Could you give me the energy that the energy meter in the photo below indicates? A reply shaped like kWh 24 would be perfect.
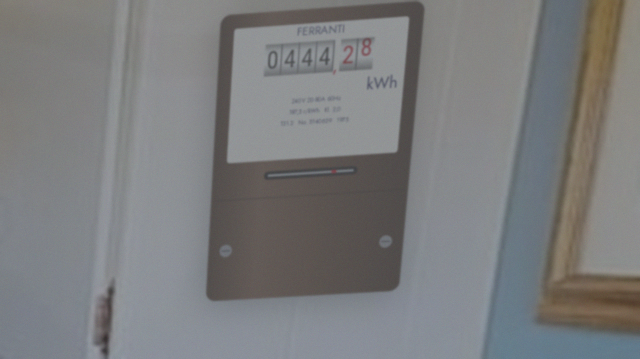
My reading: kWh 444.28
